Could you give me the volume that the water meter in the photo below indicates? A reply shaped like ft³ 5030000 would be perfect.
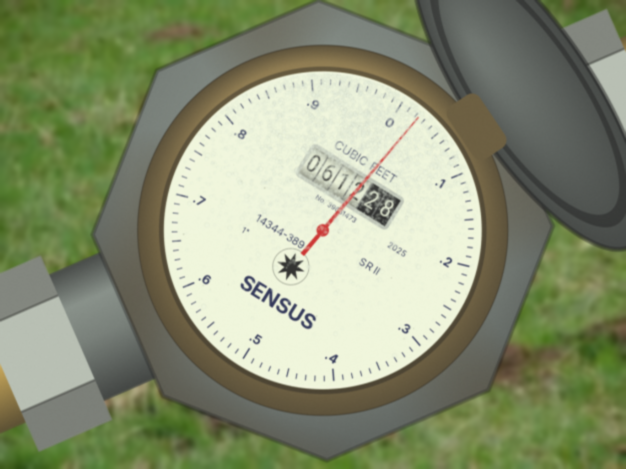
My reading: ft³ 61228.02
